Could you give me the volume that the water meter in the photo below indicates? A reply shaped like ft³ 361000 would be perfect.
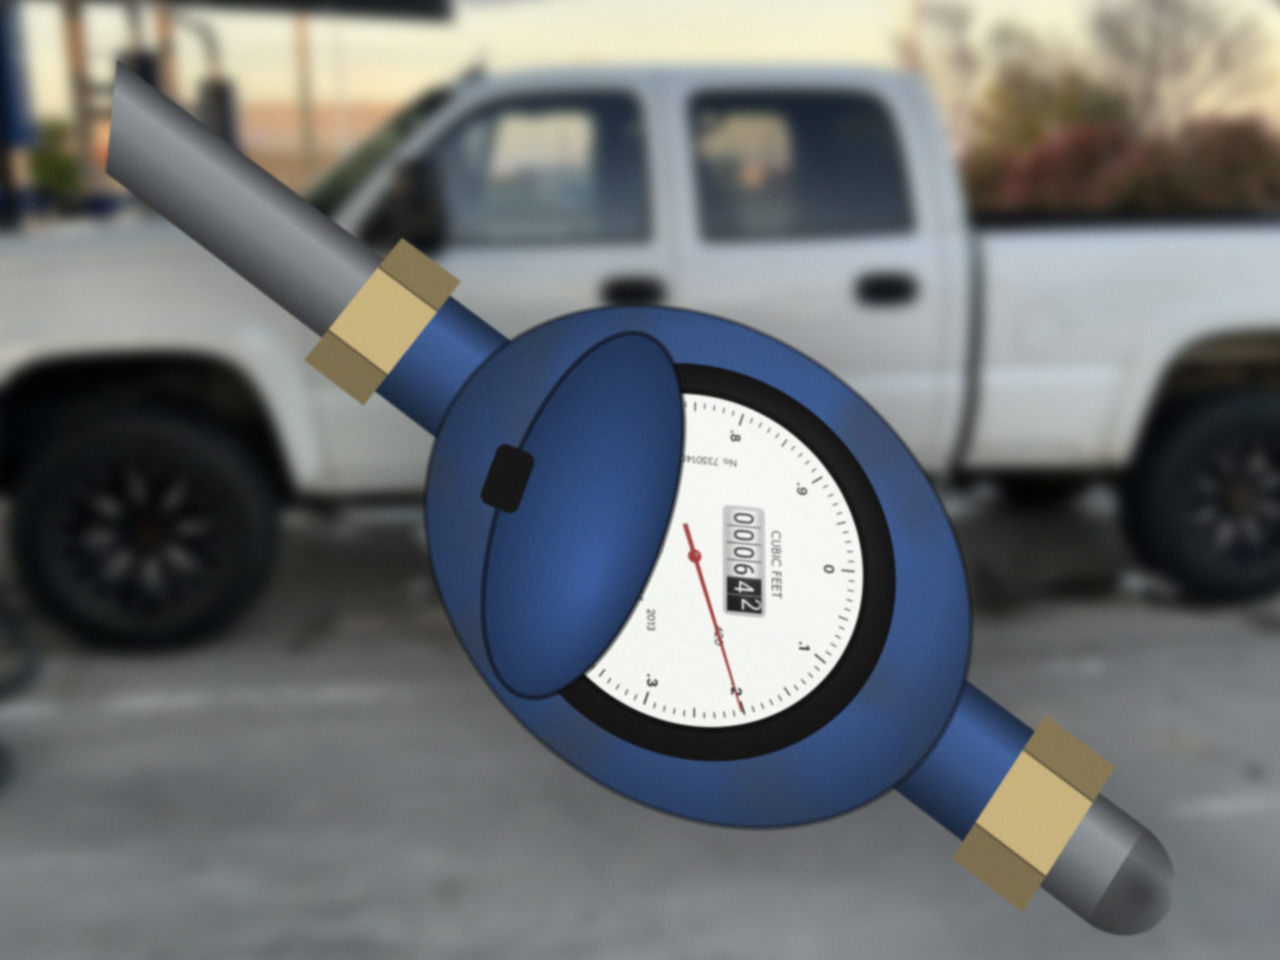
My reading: ft³ 642.20
